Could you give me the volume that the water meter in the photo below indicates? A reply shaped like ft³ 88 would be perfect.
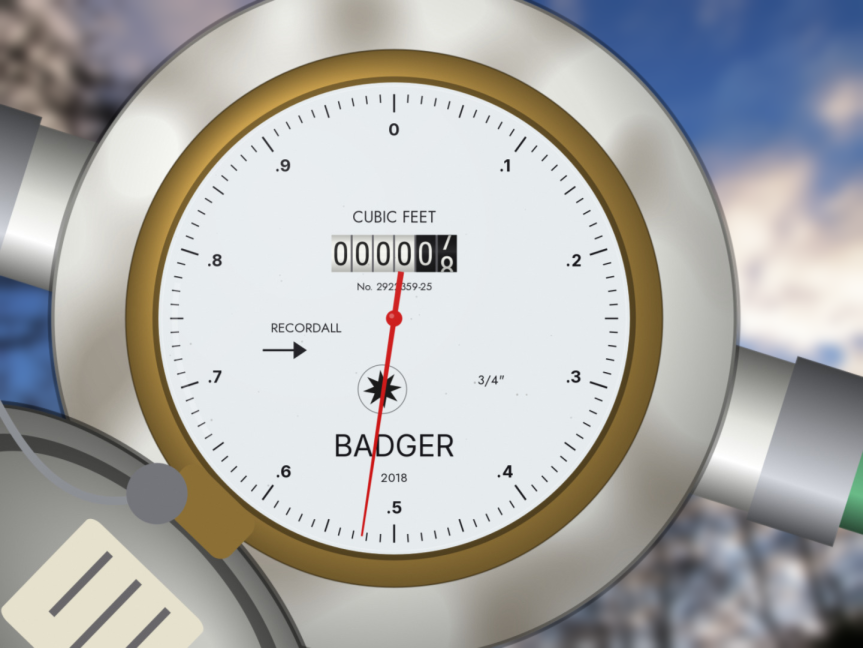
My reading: ft³ 7.52
